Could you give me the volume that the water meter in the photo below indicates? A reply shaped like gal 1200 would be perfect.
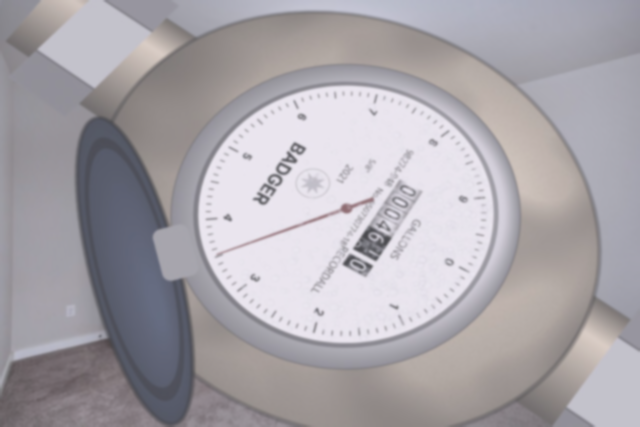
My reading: gal 4613.5
